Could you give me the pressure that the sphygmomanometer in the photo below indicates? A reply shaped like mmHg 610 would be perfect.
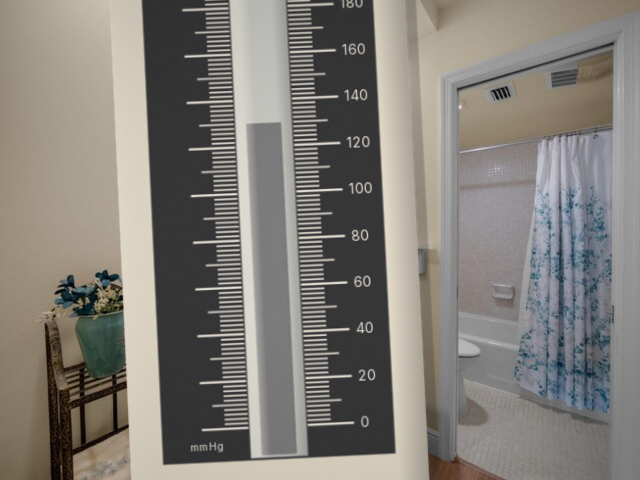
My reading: mmHg 130
